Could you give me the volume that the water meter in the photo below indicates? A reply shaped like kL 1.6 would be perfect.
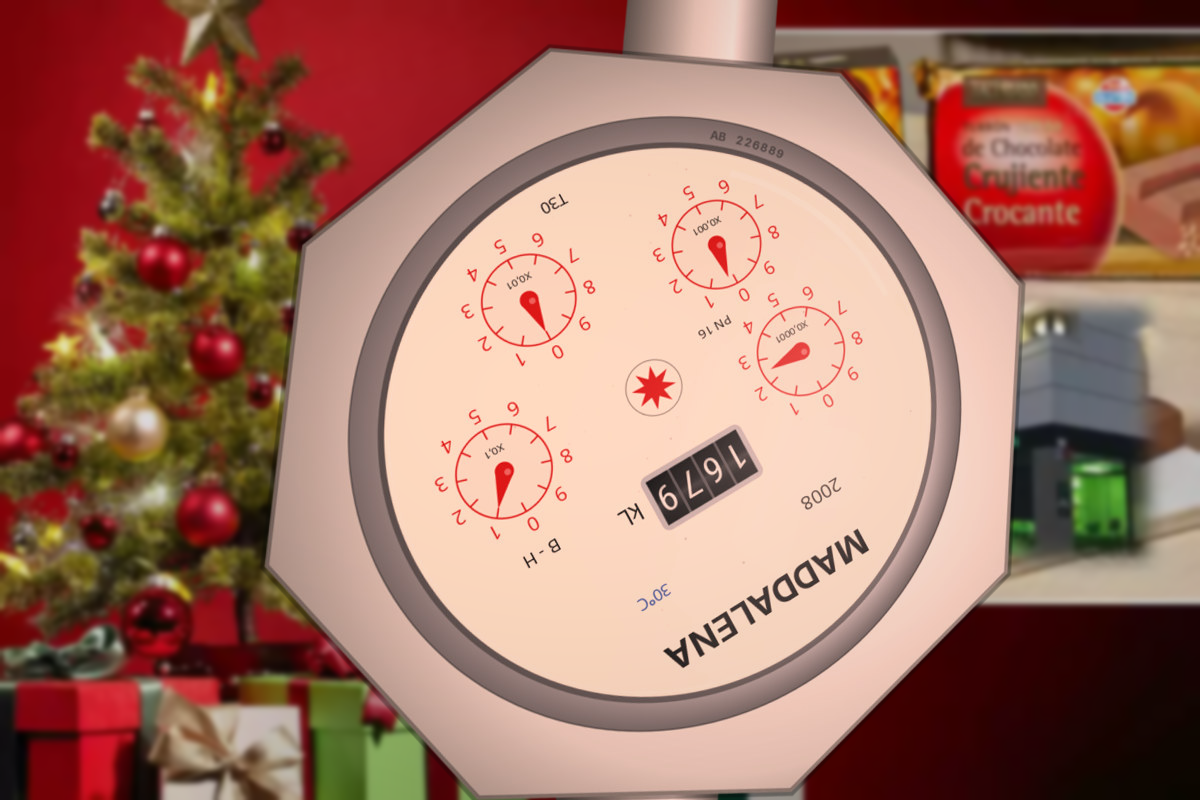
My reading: kL 1679.1002
